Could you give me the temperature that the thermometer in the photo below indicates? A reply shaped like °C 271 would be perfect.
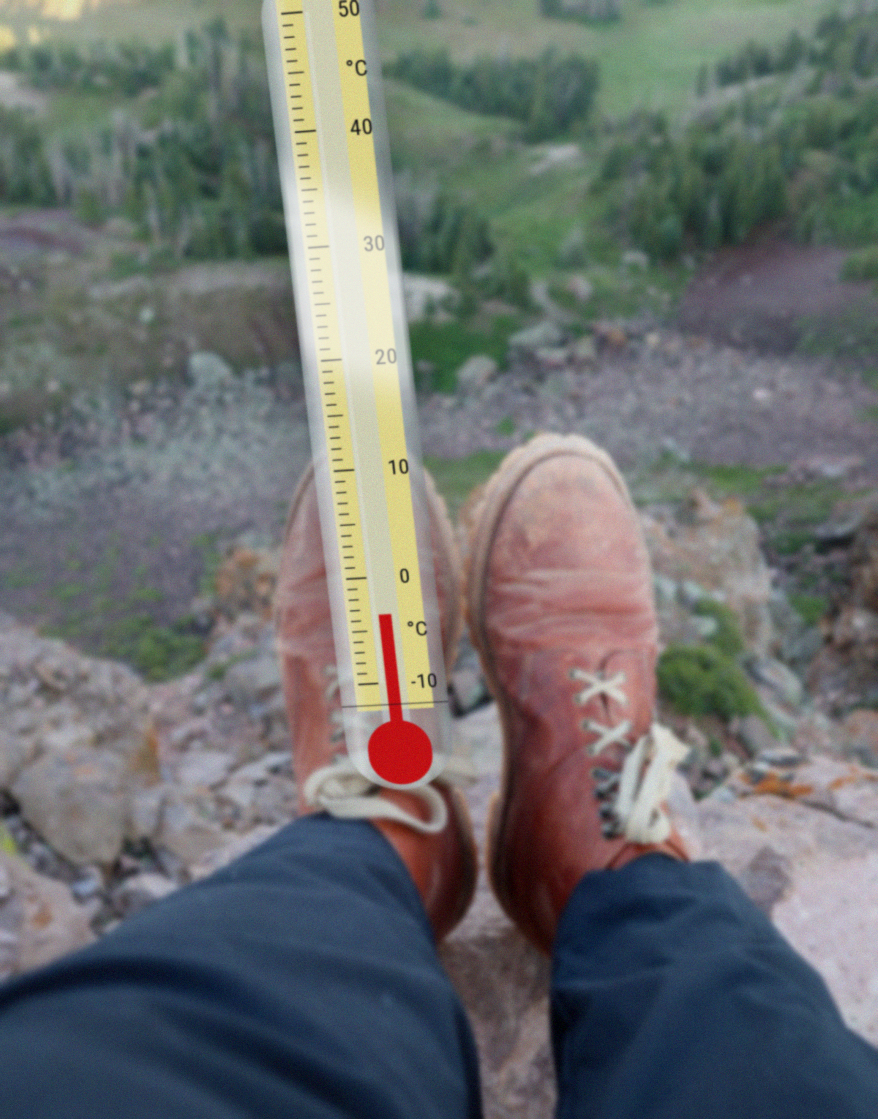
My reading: °C -3.5
